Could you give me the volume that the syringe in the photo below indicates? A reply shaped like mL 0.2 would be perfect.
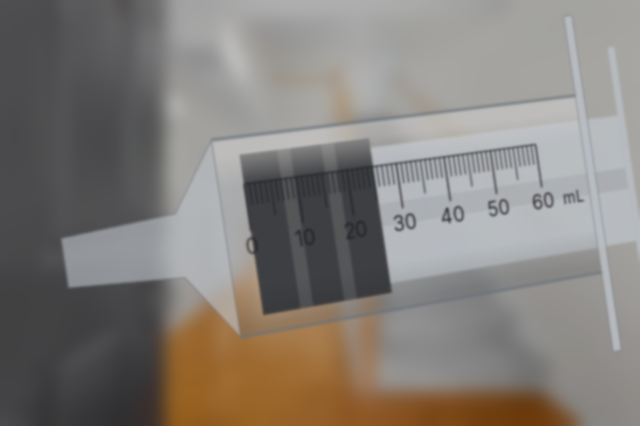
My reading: mL 0
